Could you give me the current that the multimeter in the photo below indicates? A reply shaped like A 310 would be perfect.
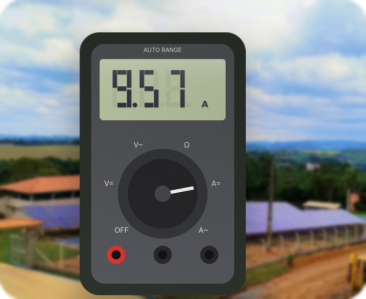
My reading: A 9.57
